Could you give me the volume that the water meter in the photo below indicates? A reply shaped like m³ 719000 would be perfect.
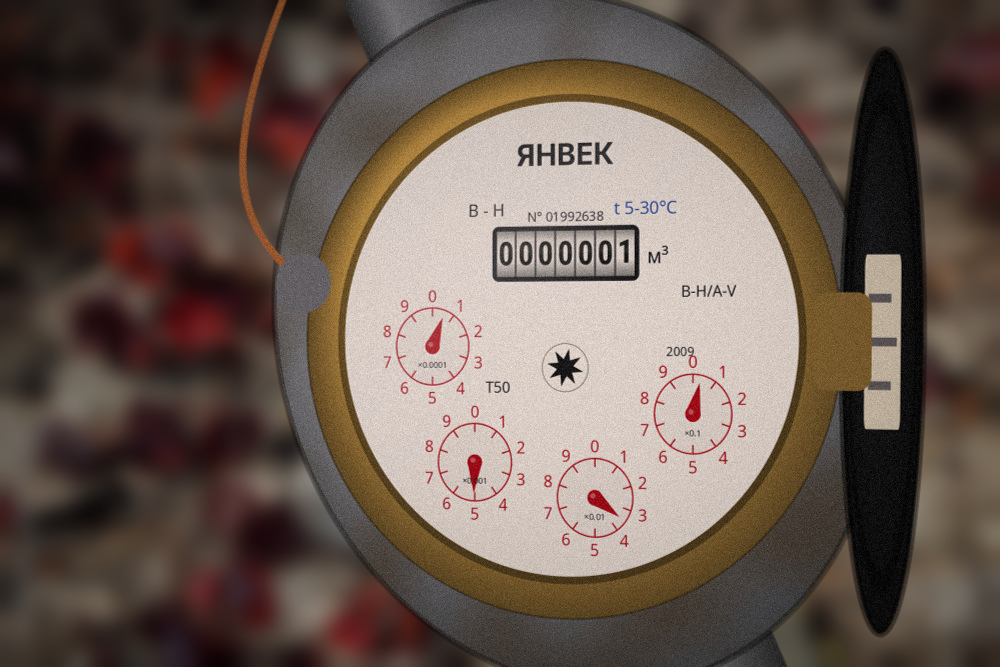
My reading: m³ 1.0350
